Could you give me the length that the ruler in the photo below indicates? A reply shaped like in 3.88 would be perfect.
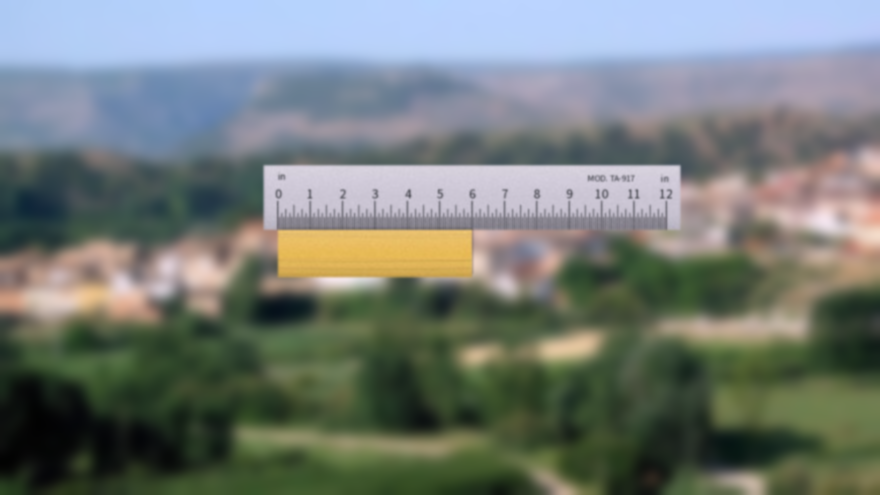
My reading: in 6
